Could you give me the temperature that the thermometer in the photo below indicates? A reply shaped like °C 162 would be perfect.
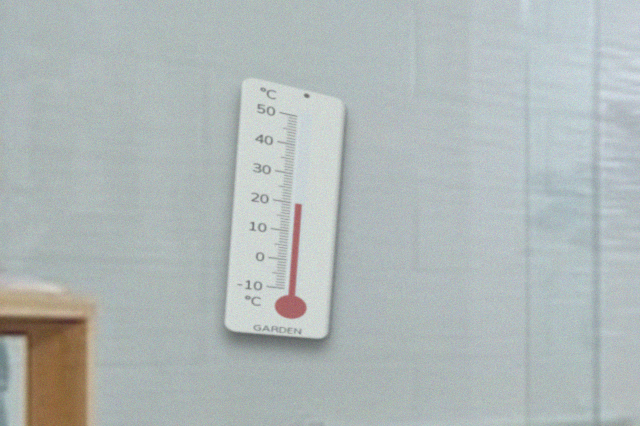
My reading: °C 20
